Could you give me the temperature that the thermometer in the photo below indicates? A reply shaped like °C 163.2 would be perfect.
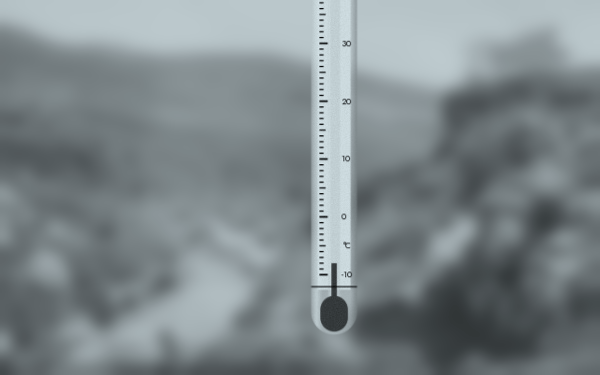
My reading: °C -8
